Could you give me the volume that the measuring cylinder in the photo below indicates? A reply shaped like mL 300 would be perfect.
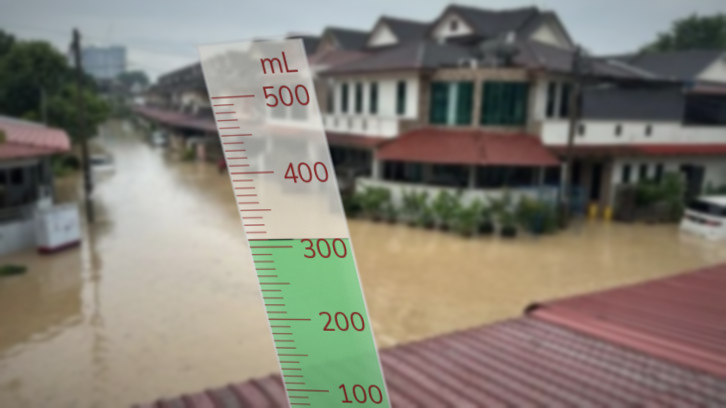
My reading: mL 310
